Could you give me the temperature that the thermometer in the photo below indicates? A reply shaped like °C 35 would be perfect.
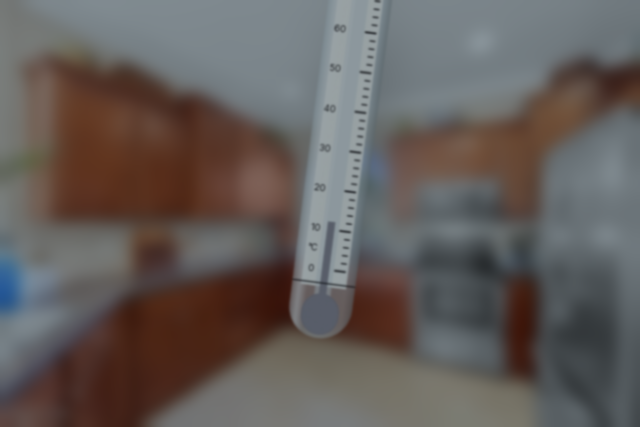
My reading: °C 12
